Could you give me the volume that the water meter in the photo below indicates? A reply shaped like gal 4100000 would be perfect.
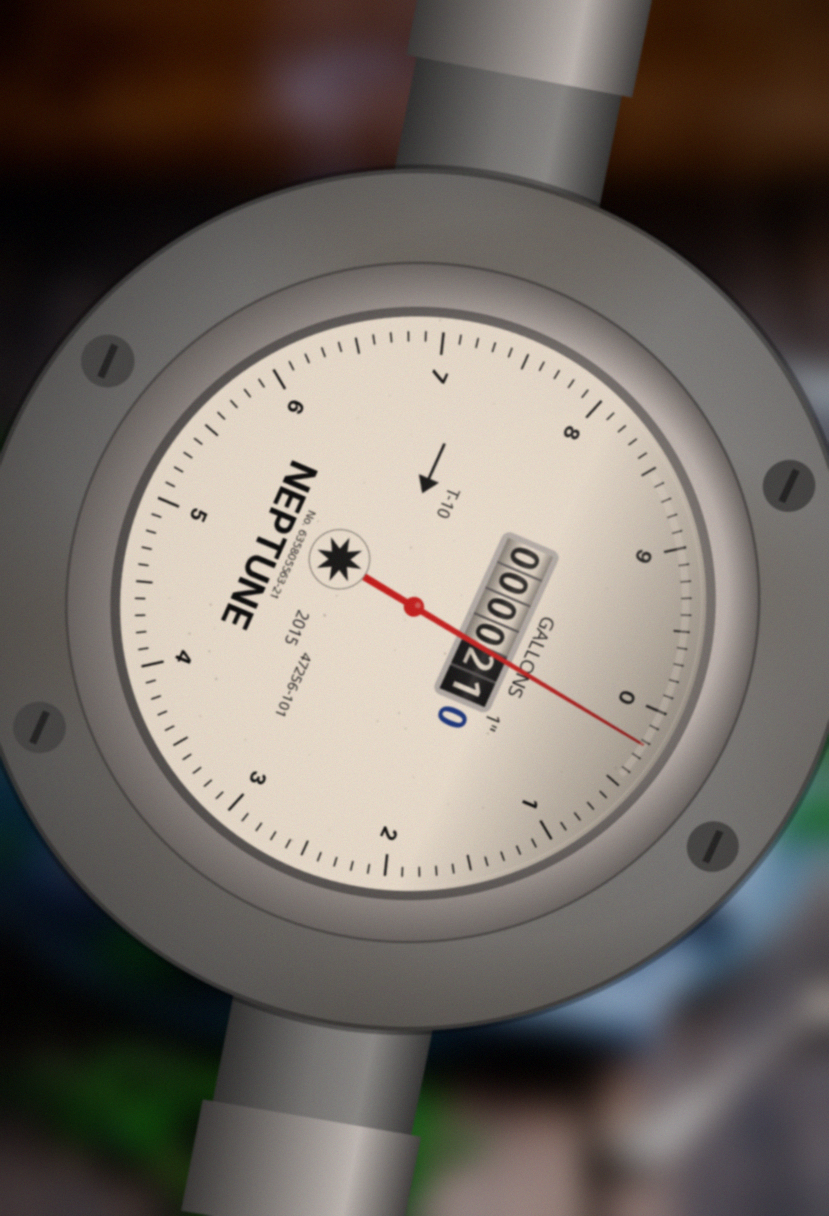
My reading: gal 210.2
